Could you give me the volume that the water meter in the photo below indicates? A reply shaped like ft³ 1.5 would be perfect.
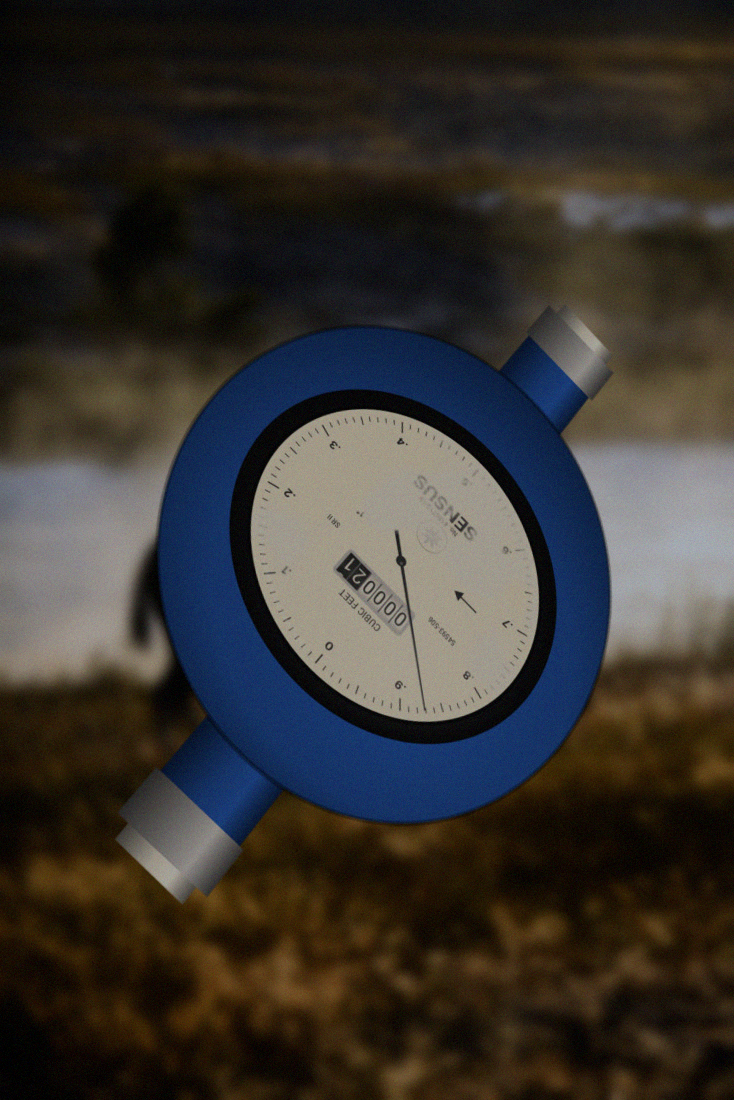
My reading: ft³ 20.87
